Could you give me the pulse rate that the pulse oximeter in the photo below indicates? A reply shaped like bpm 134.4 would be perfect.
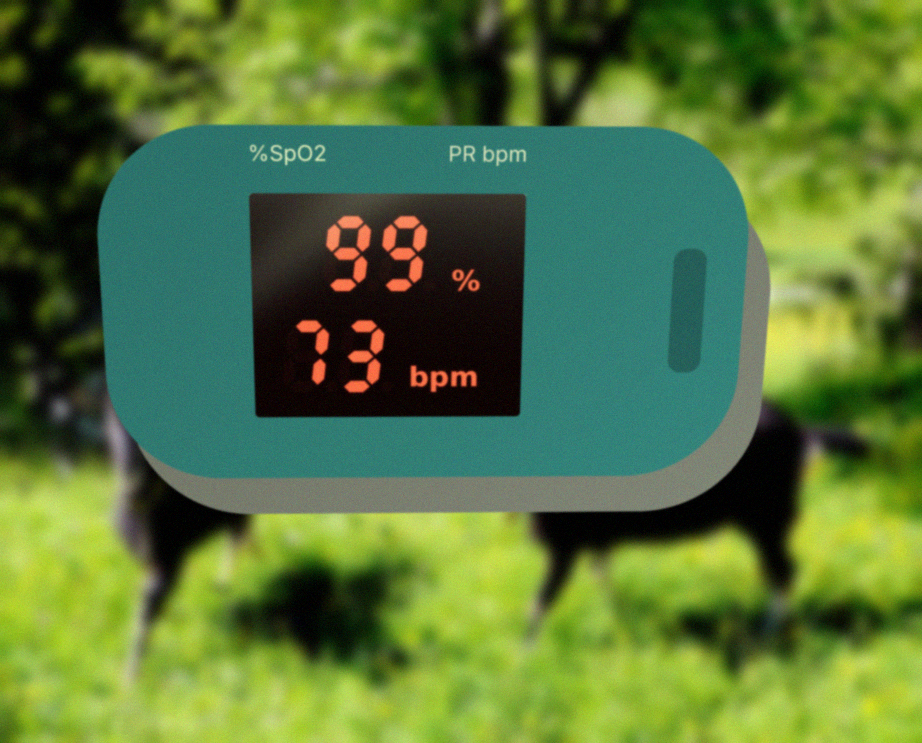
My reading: bpm 73
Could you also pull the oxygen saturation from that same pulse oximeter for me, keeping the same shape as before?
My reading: % 99
